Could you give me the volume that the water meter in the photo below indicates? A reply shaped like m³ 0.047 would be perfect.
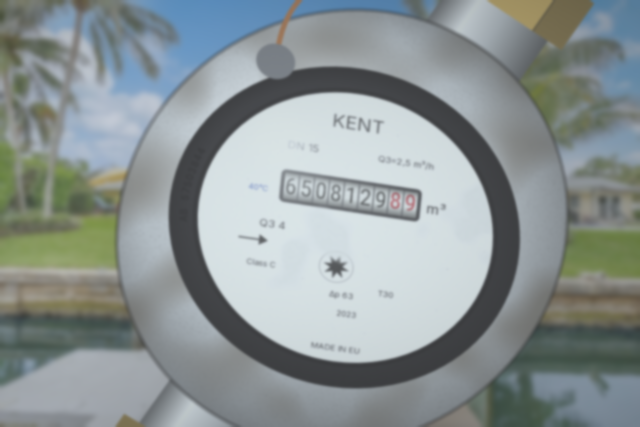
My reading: m³ 6508129.89
